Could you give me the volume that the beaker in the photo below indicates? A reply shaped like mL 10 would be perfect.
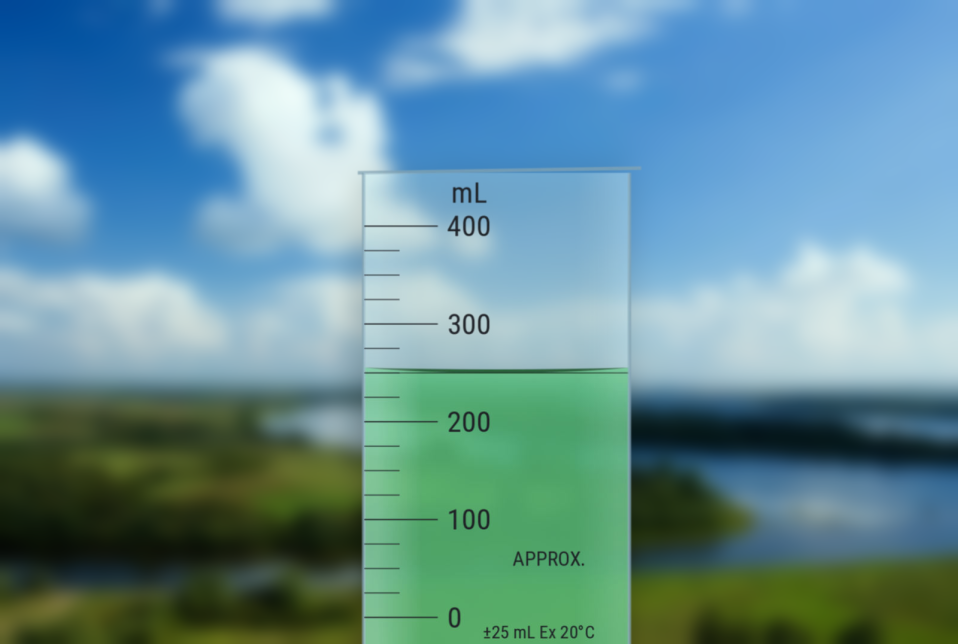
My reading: mL 250
